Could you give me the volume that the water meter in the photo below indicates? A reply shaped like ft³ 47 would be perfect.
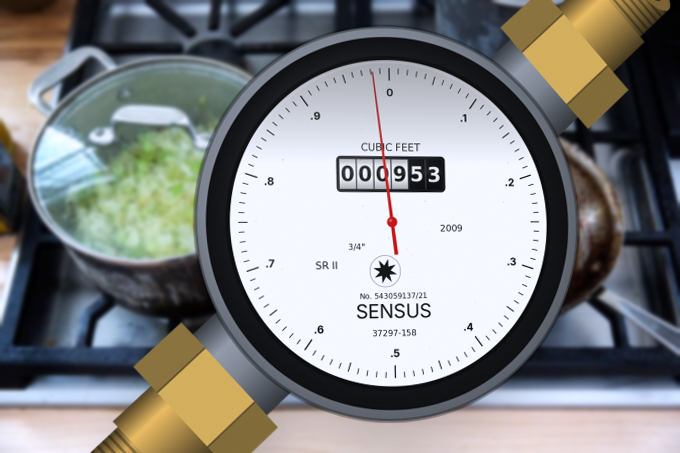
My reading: ft³ 952.98
